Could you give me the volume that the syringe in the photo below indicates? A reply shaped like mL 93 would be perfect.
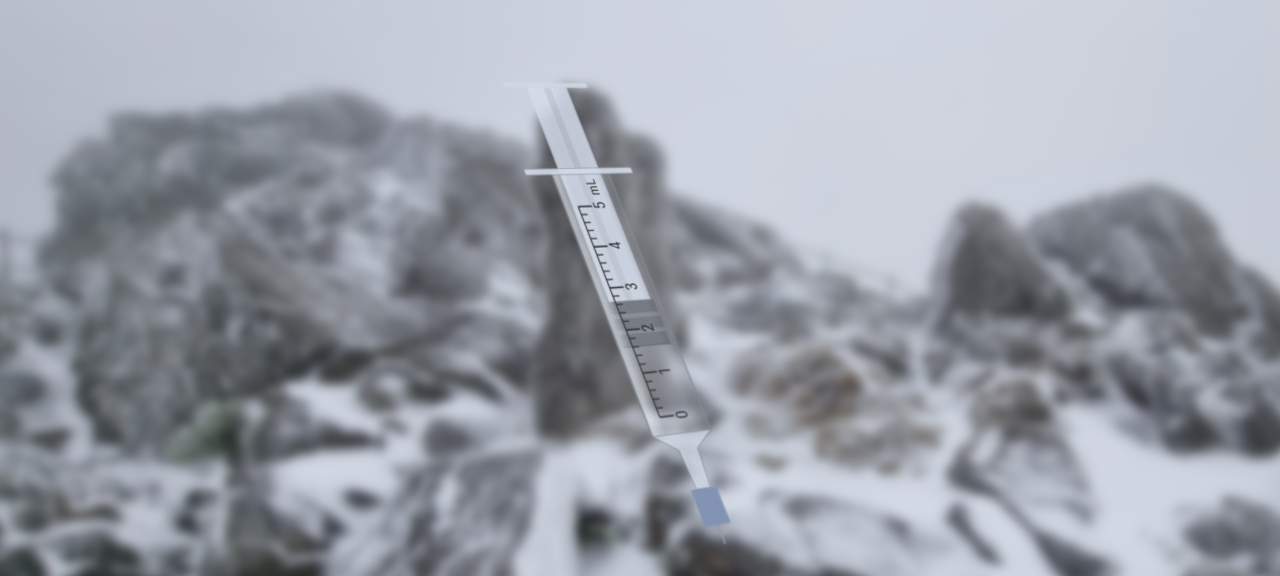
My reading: mL 1.6
